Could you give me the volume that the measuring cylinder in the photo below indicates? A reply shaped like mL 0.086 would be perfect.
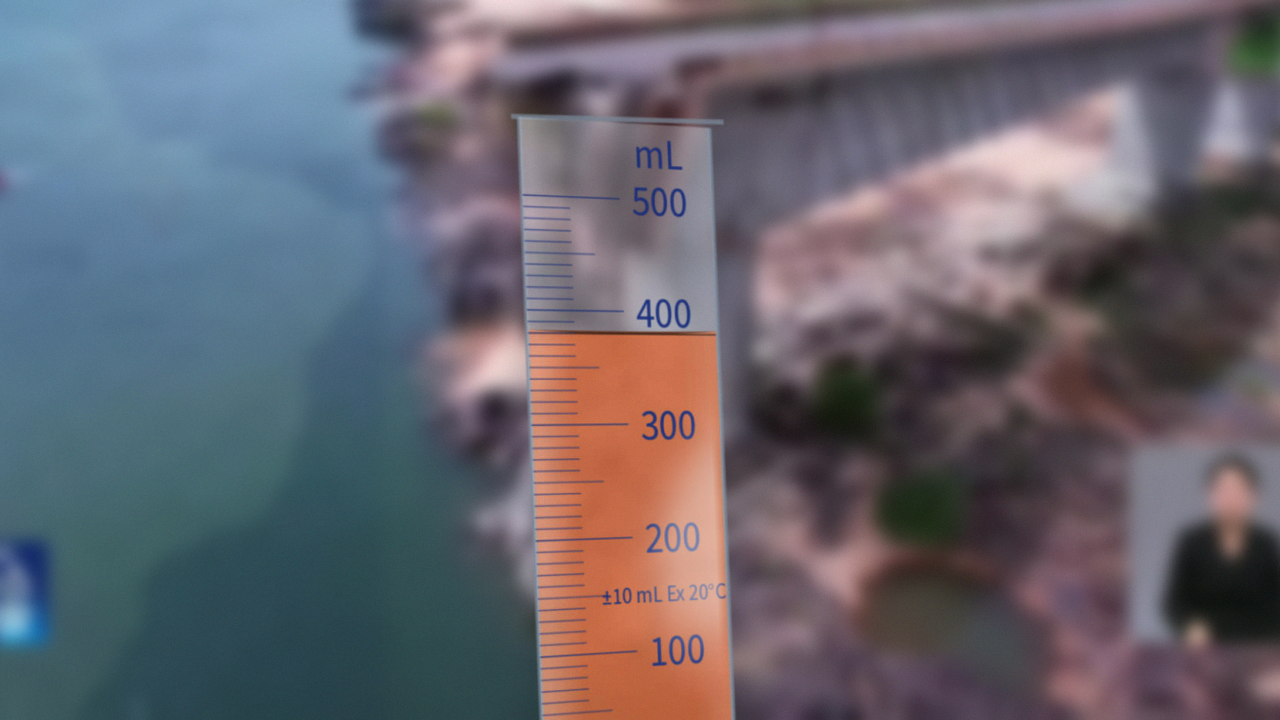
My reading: mL 380
